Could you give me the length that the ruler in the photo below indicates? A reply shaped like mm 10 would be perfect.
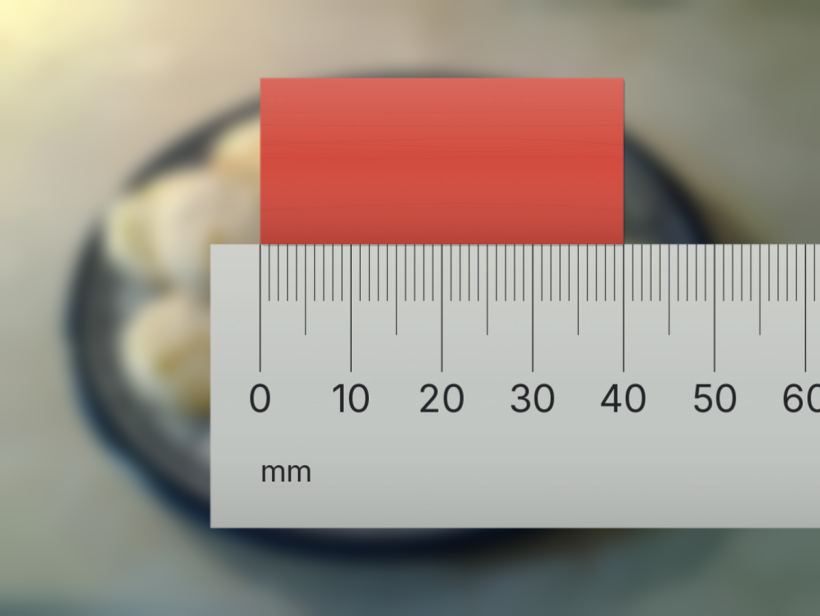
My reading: mm 40
